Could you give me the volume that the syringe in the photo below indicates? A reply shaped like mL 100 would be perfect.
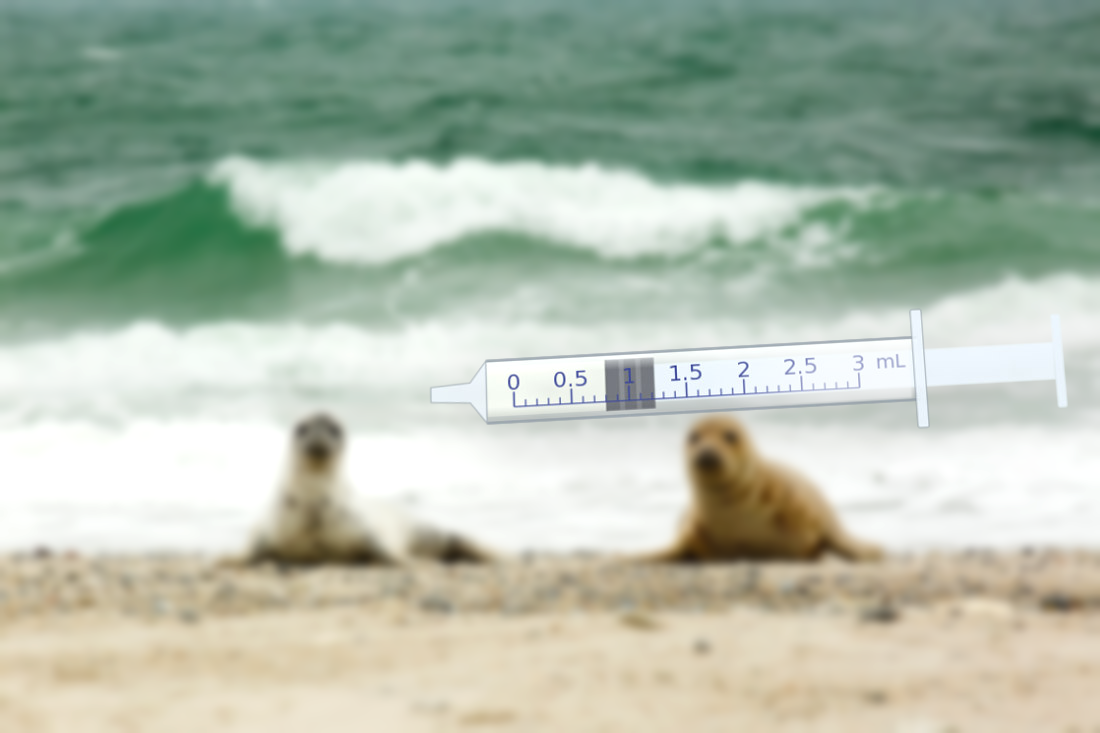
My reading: mL 0.8
